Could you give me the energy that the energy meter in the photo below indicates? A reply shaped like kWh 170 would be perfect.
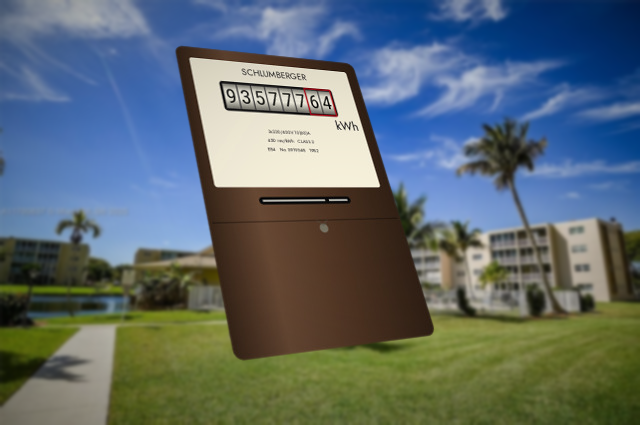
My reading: kWh 935777.64
